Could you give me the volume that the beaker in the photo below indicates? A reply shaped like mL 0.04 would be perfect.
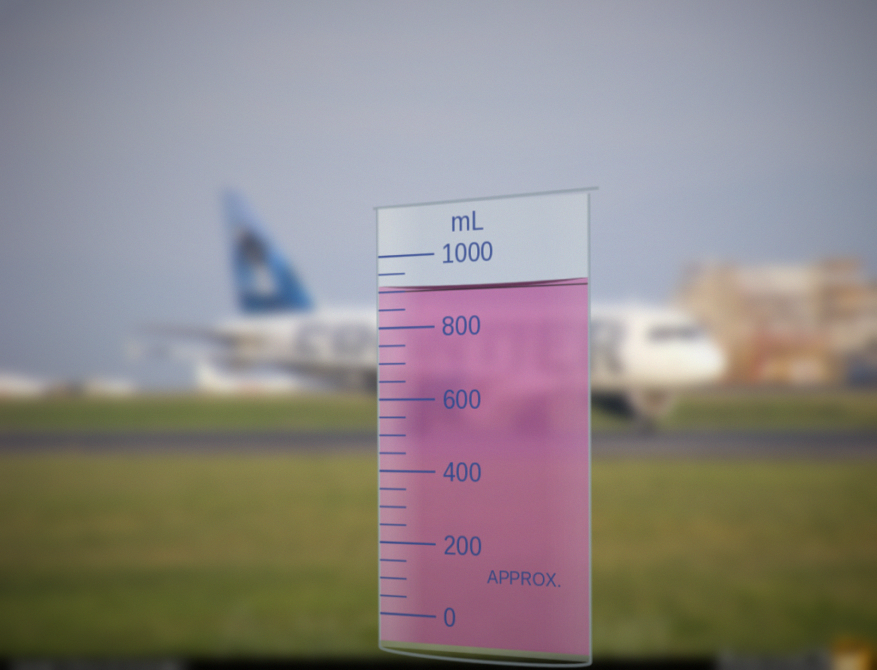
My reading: mL 900
